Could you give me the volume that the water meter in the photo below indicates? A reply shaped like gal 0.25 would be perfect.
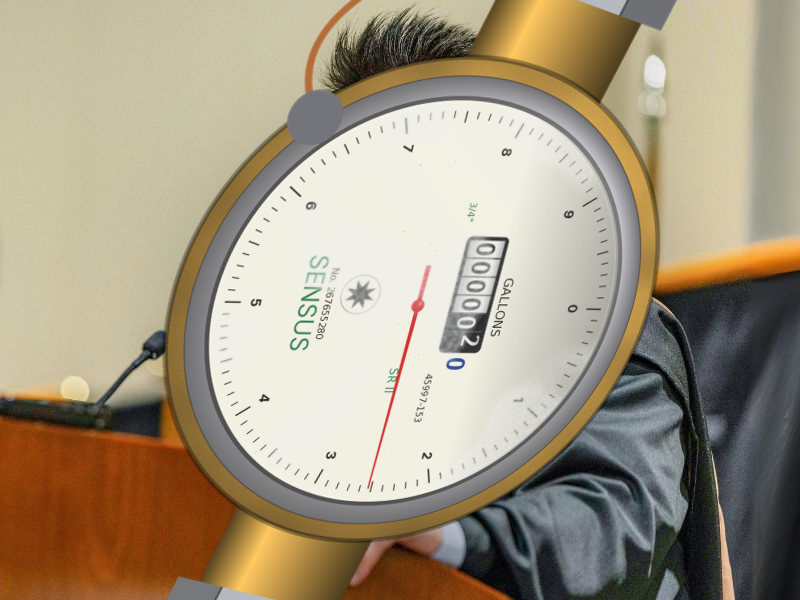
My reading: gal 22.5
